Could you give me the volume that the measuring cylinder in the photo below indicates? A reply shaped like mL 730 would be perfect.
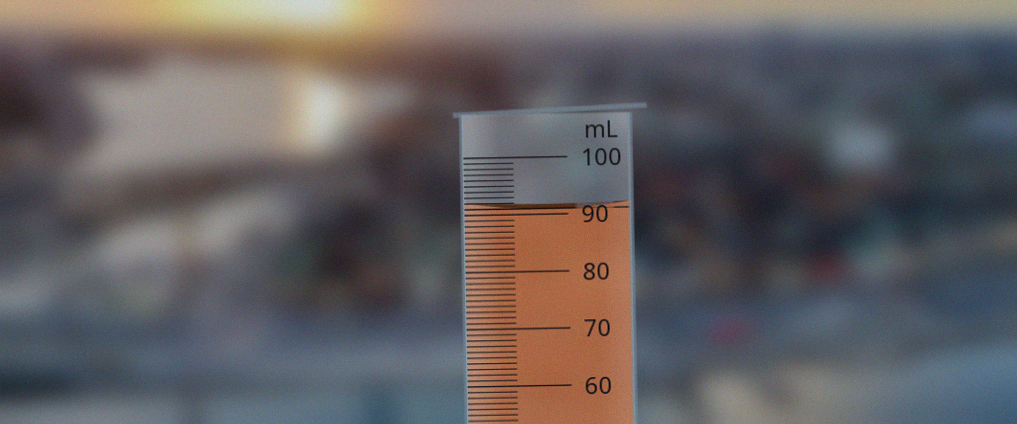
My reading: mL 91
